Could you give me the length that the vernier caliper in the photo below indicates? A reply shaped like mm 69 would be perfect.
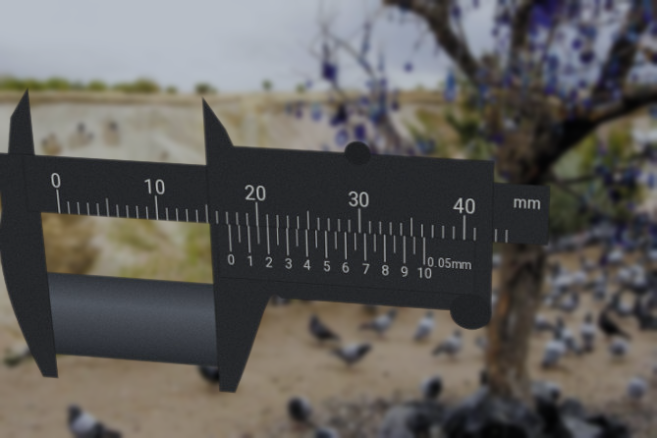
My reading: mm 17.2
